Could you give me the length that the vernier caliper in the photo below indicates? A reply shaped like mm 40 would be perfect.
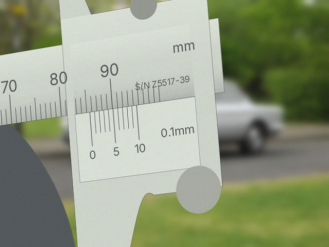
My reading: mm 85.6
